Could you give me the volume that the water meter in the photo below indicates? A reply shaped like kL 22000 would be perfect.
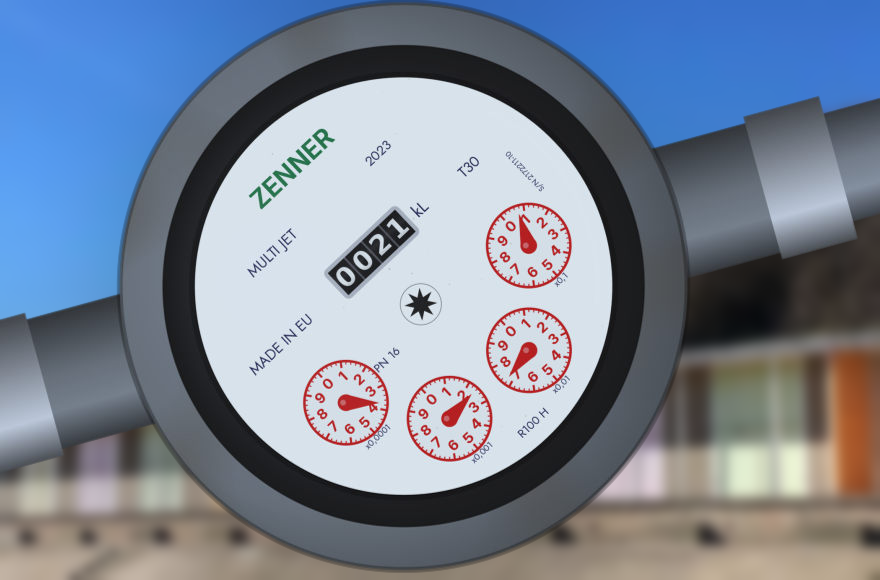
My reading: kL 21.0723
